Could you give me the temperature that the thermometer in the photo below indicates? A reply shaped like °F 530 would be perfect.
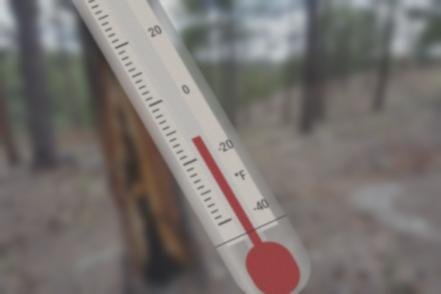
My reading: °F -14
